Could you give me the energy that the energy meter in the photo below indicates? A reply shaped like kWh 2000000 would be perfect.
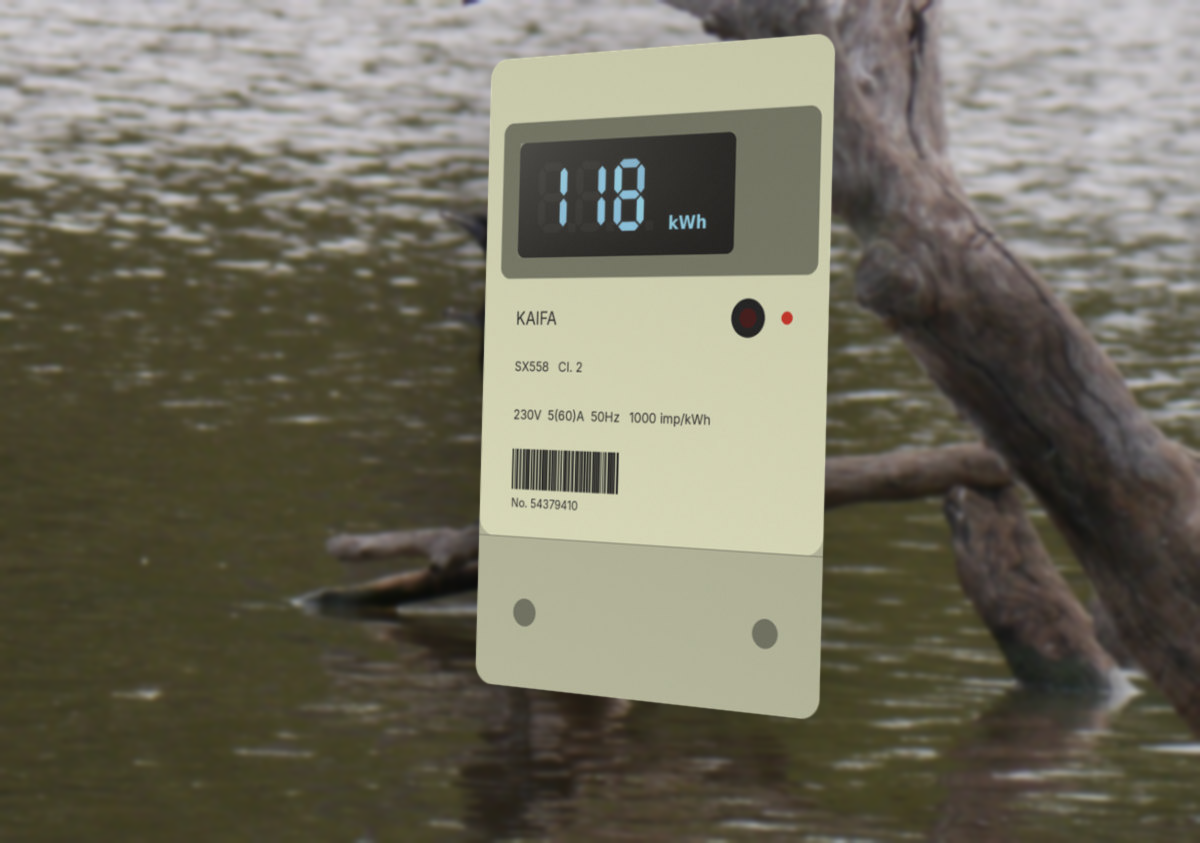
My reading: kWh 118
